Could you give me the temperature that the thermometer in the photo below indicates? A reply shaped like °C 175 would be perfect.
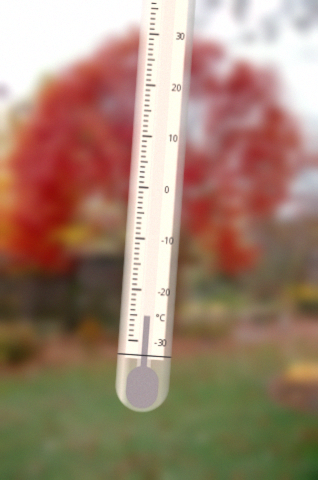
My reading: °C -25
